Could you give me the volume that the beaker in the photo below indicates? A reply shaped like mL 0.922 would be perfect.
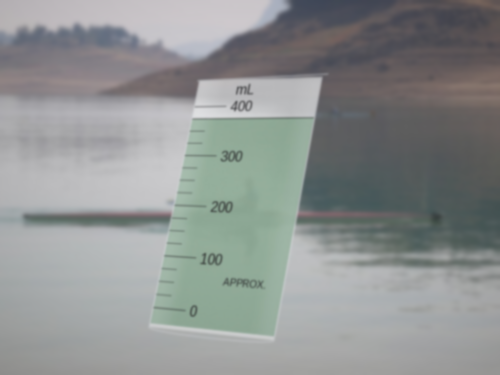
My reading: mL 375
